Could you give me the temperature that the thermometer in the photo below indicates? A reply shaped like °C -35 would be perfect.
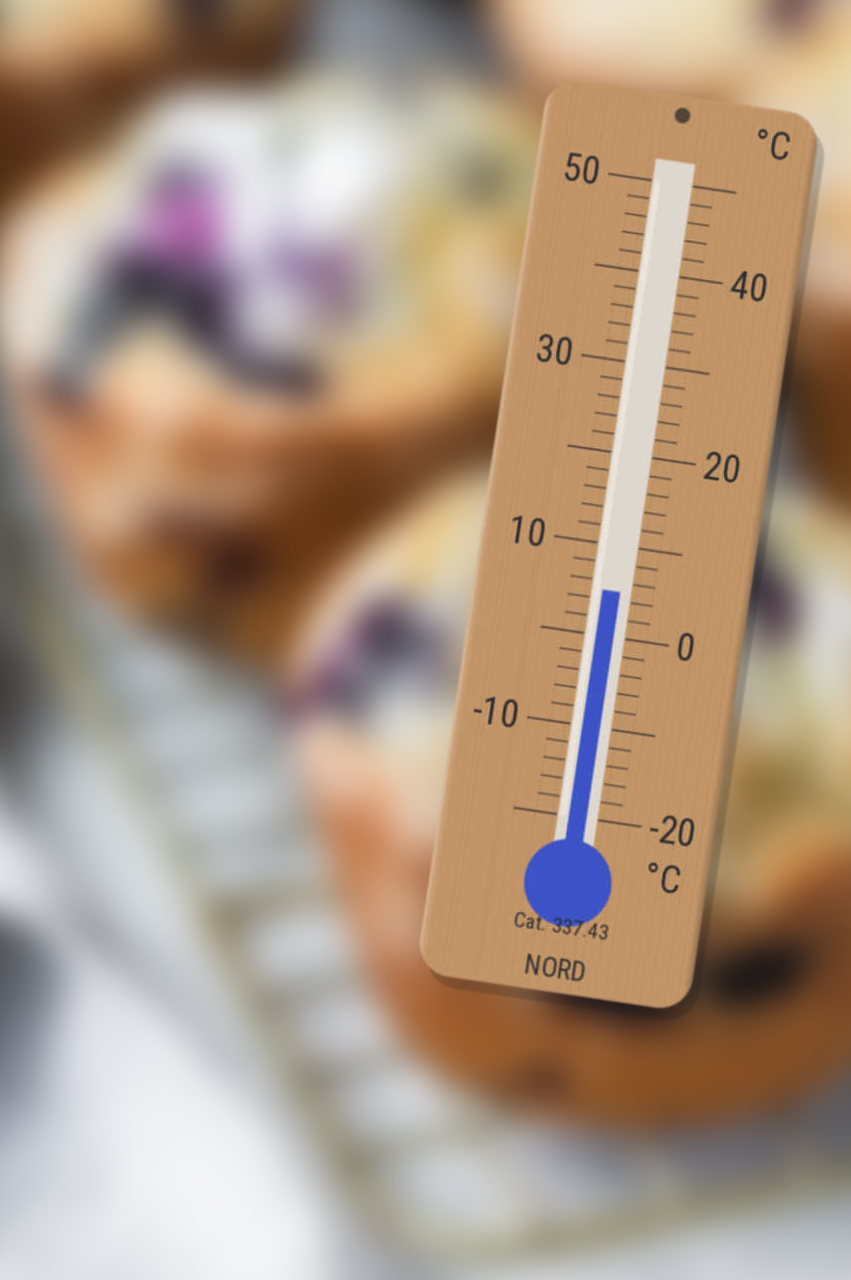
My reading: °C 5
